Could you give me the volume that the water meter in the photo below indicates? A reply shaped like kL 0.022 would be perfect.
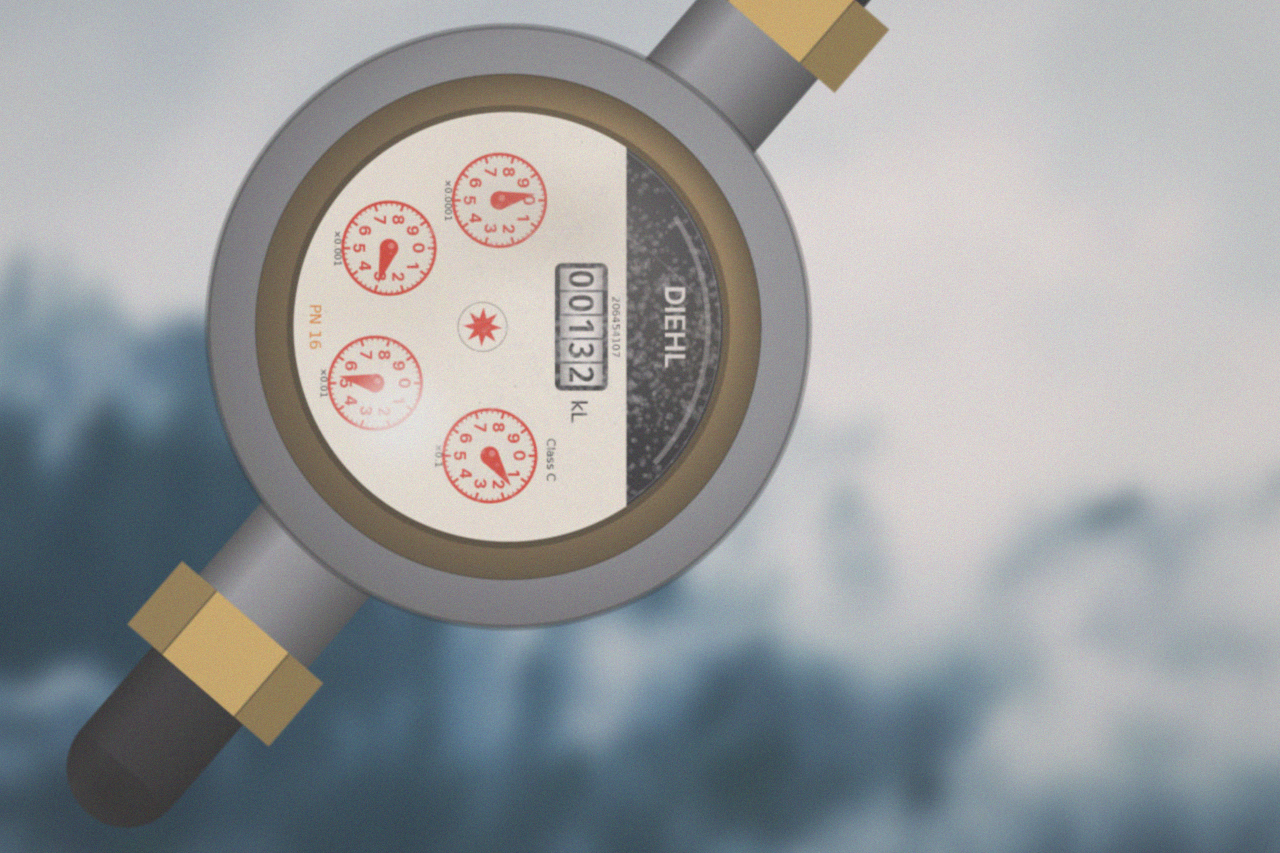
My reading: kL 132.1529
